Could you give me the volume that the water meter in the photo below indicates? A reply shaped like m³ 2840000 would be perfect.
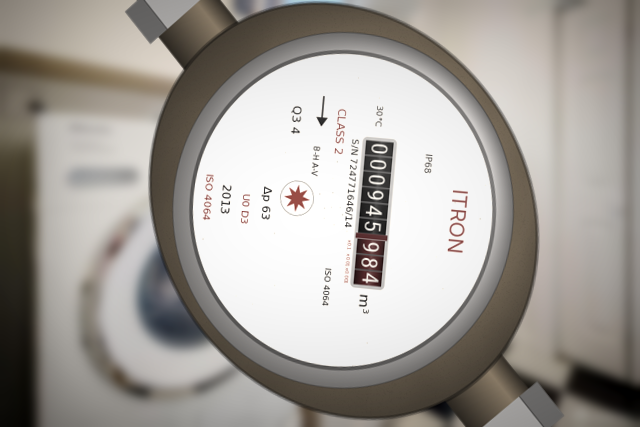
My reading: m³ 945.984
